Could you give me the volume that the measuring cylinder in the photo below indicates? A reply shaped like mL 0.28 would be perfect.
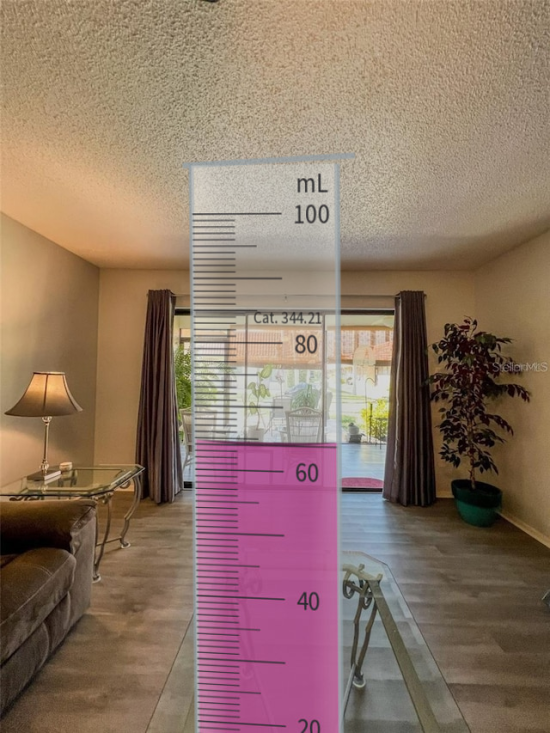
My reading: mL 64
